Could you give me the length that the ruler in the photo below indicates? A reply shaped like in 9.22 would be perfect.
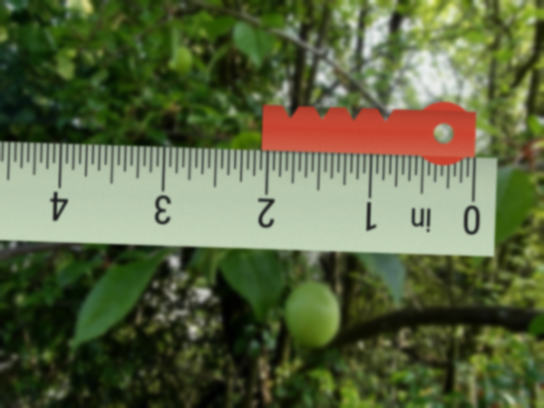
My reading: in 2.0625
